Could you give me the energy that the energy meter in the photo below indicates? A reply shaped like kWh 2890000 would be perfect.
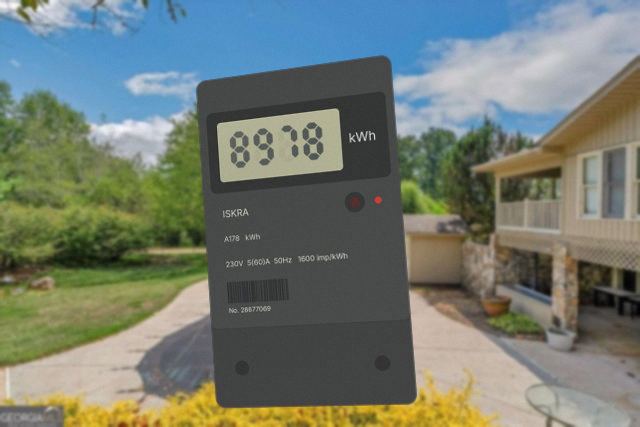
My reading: kWh 8978
